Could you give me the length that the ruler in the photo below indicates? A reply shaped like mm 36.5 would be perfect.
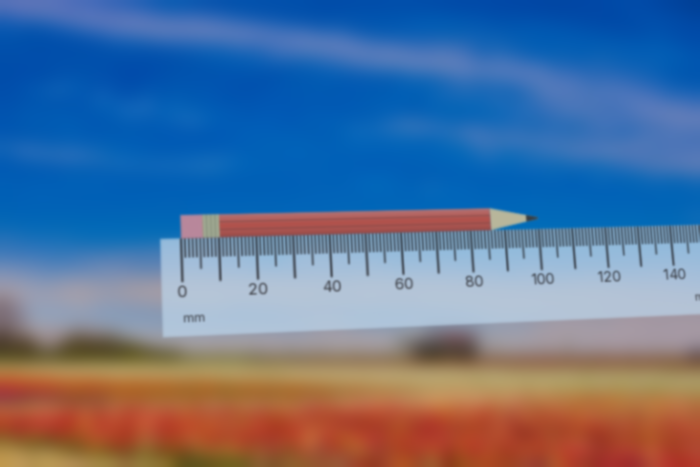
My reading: mm 100
